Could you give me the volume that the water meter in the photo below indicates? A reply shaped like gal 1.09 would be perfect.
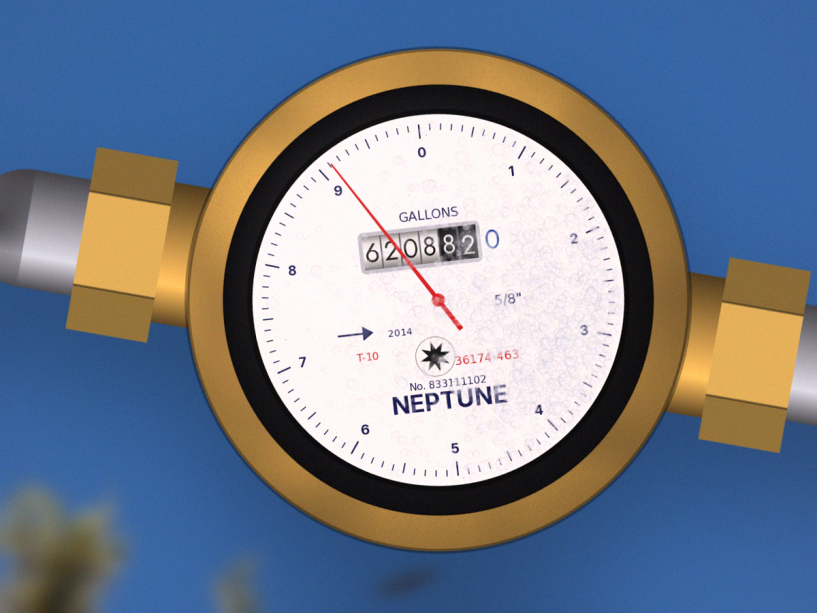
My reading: gal 6208819.1
